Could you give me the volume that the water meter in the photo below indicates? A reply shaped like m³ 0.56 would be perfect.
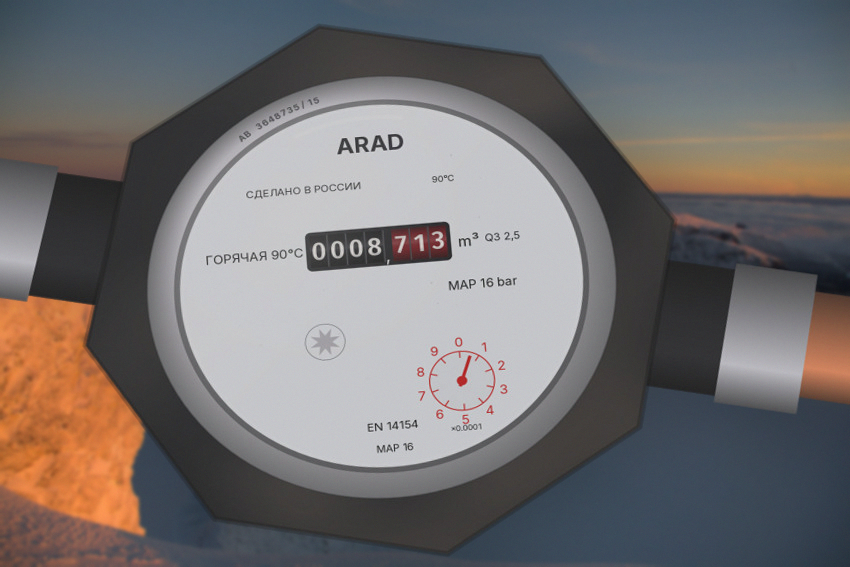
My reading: m³ 8.7130
